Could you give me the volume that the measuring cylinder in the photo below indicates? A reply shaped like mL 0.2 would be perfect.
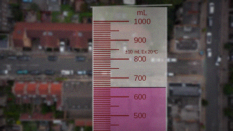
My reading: mL 650
